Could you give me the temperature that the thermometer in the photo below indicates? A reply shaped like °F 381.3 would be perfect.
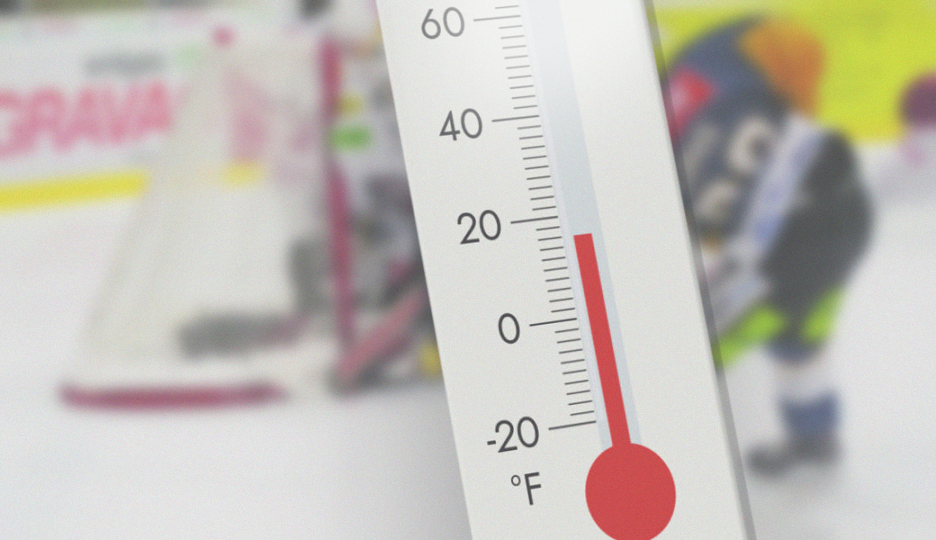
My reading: °F 16
